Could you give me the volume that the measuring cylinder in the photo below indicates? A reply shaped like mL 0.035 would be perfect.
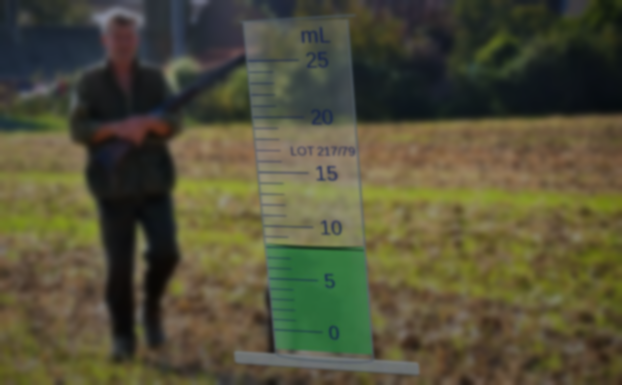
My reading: mL 8
